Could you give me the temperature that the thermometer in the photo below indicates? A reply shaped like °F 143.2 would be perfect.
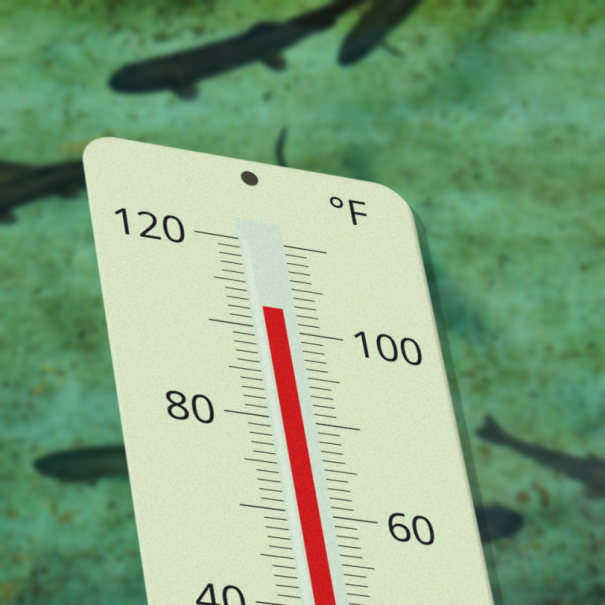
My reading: °F 105
